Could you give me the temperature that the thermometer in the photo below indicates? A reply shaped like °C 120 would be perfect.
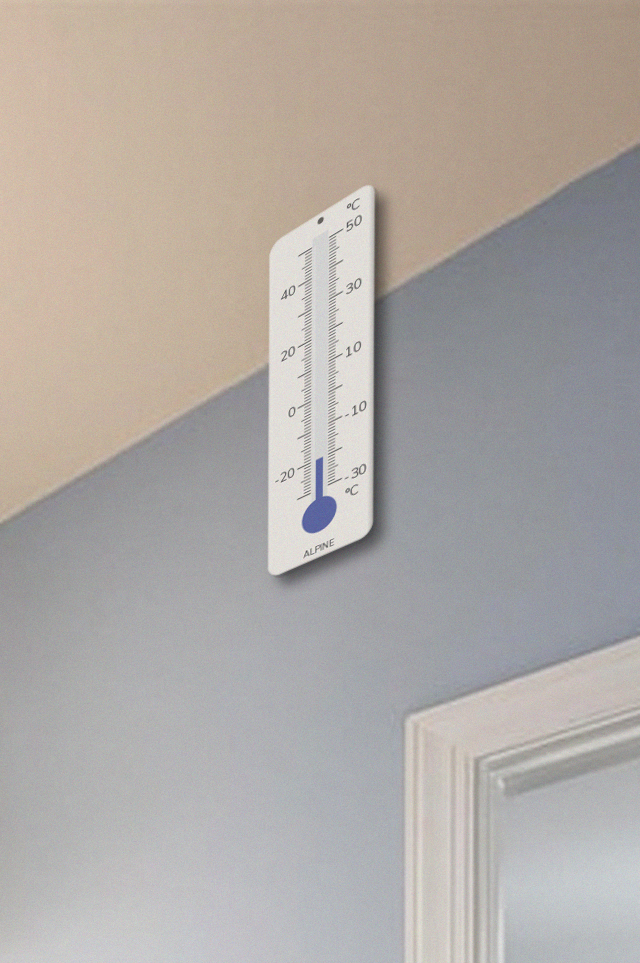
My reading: °C -20
